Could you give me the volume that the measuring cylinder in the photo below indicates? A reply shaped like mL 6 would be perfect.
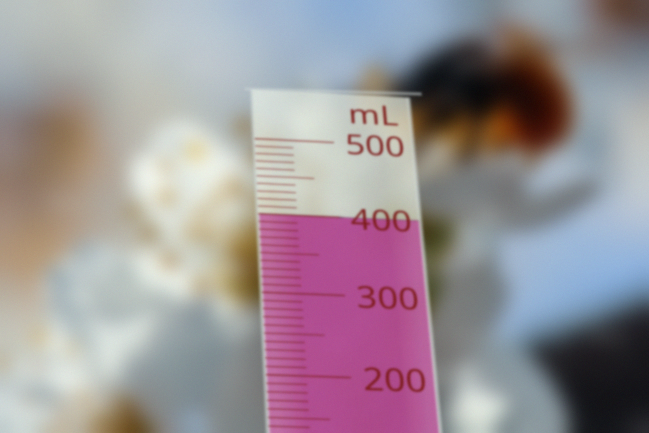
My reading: mL 400
